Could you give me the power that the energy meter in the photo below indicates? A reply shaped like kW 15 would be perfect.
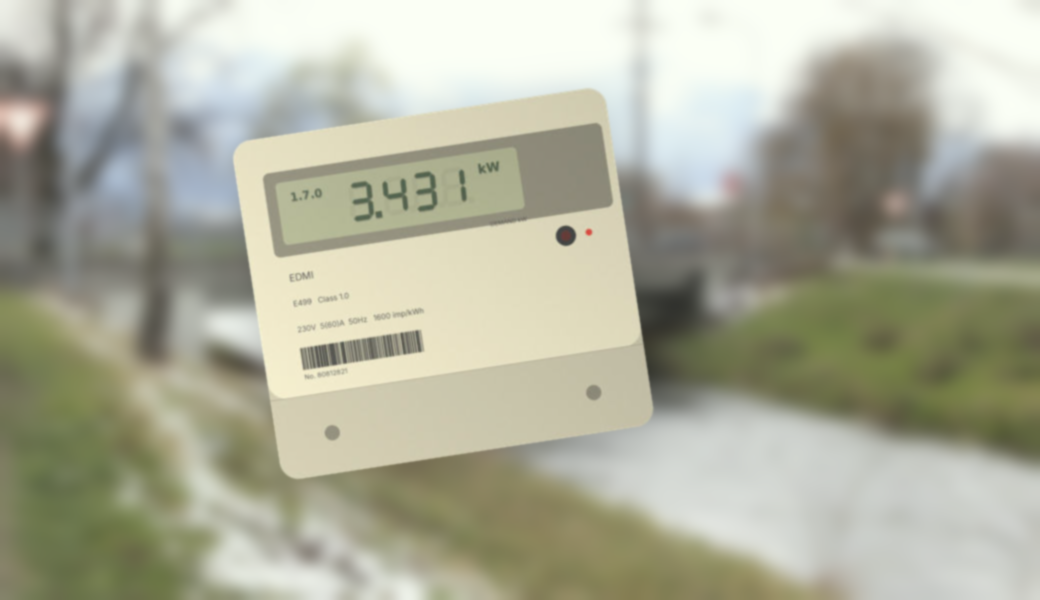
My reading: kW 3.431
